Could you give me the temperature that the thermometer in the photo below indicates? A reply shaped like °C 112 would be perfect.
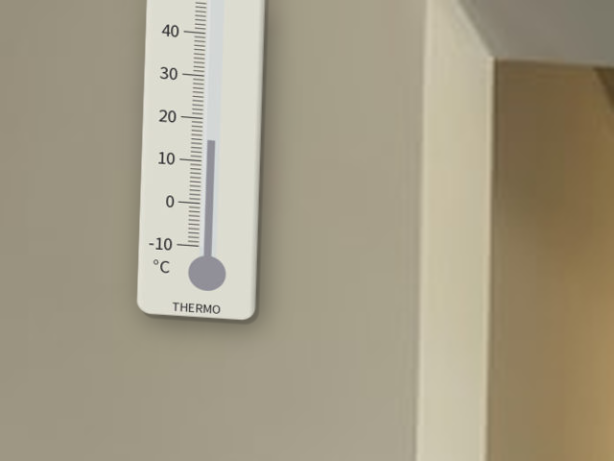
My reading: °C 15
